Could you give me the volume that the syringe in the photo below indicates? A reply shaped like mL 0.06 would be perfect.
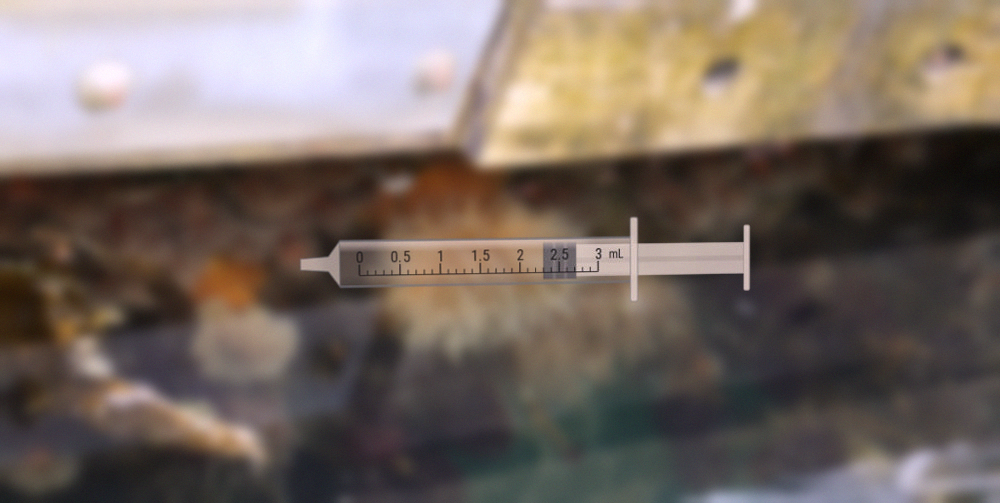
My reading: mL 2.3
